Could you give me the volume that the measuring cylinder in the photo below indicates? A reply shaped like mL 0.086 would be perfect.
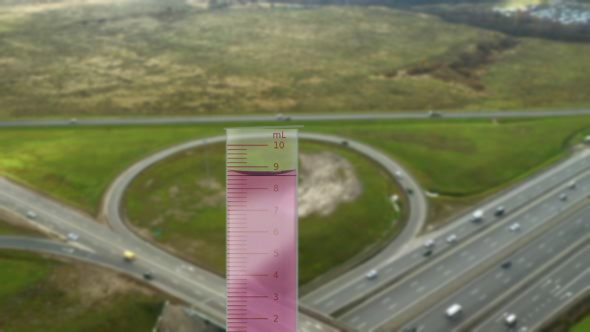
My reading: mL 8.6
